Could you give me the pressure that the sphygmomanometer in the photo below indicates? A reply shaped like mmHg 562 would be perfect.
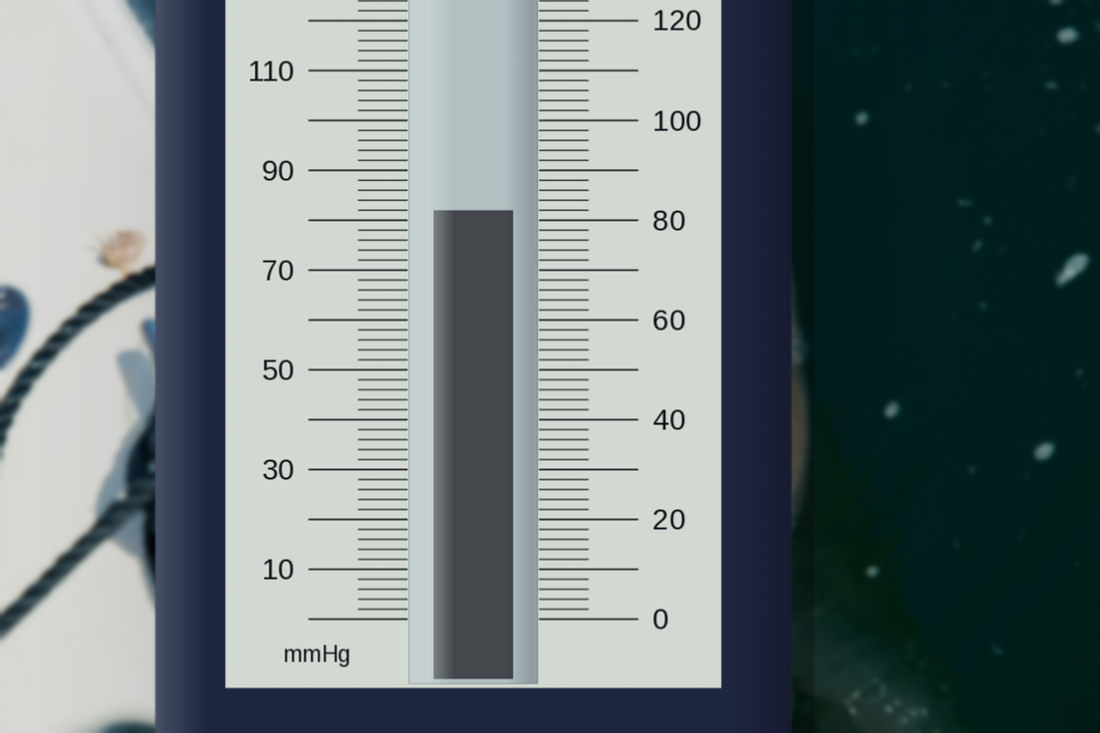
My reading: mmHg 82
